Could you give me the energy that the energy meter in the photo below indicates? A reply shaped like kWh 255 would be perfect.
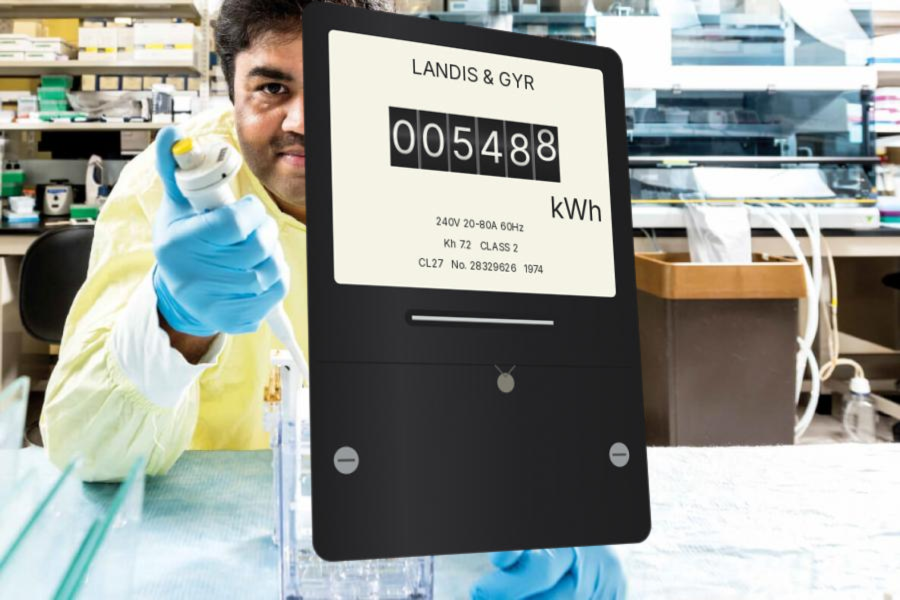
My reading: kWh 5488
